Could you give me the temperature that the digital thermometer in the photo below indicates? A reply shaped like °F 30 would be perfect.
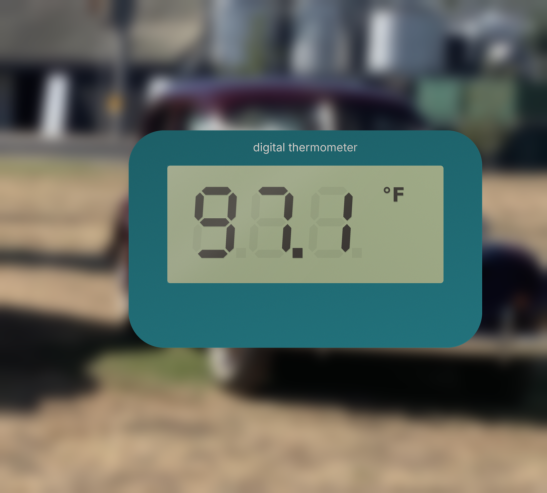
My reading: °F 97.1
